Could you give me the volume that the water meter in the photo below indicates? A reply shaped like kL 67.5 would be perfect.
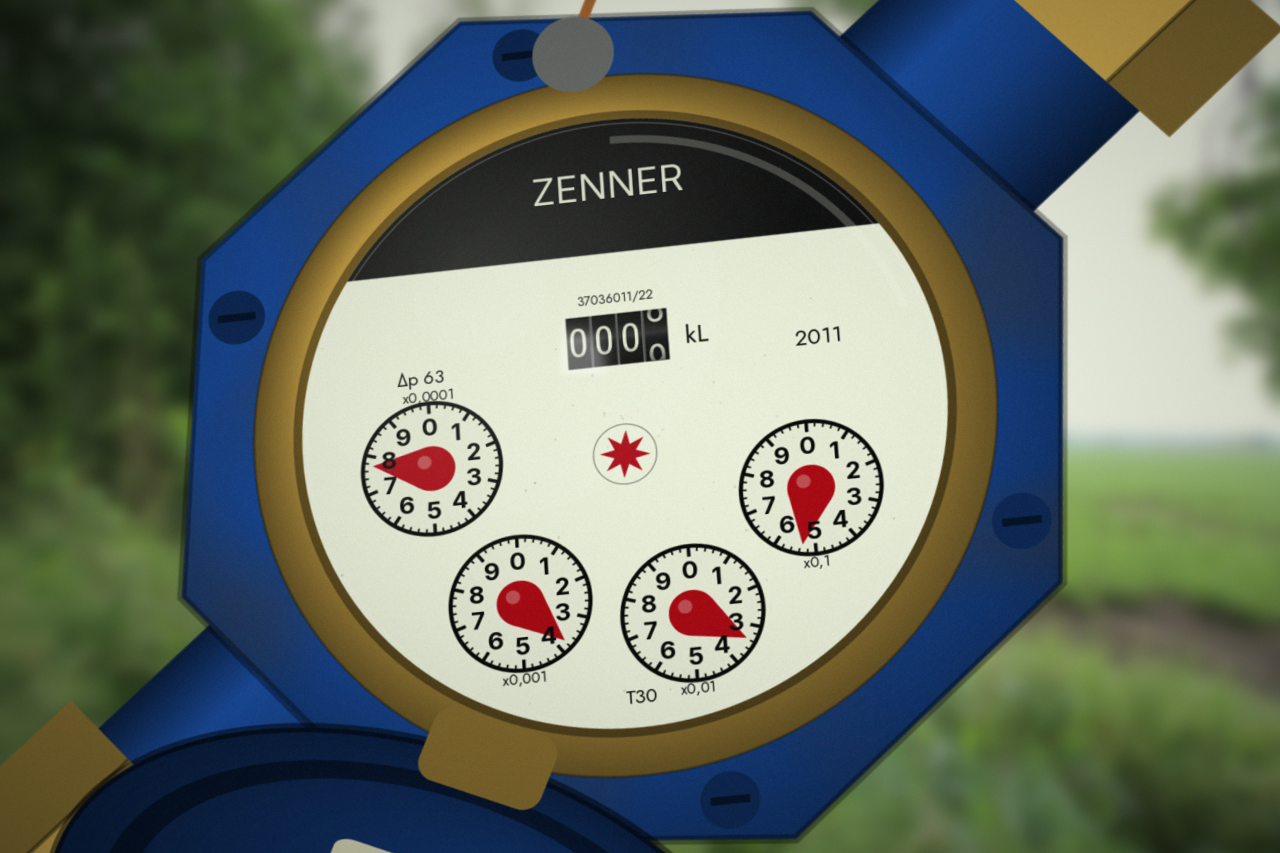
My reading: kL 8.5337
